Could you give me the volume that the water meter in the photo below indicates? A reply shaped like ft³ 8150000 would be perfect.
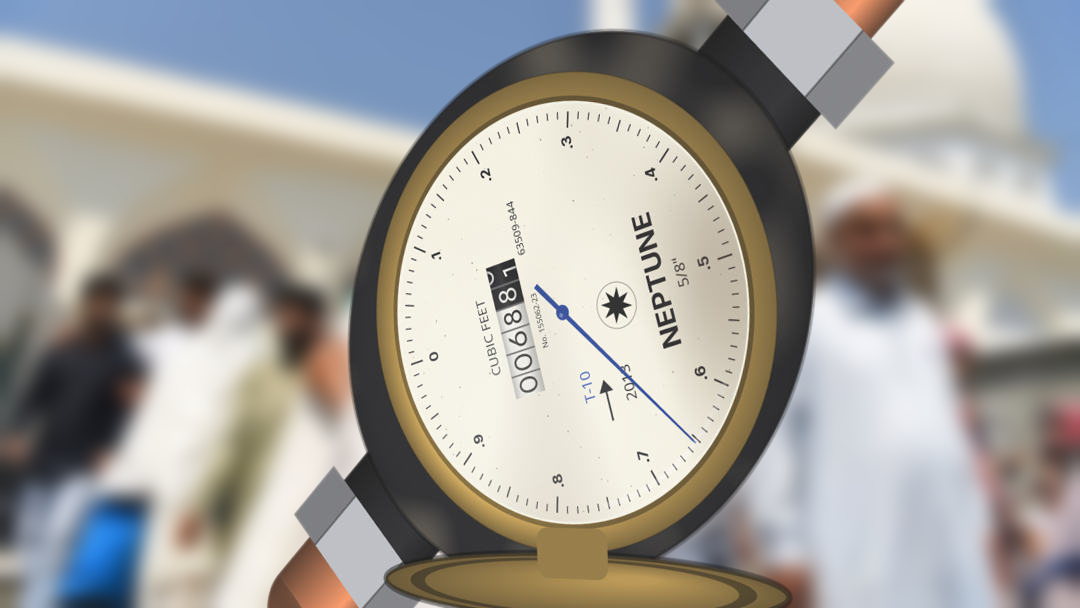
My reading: ft³ 6880.65
